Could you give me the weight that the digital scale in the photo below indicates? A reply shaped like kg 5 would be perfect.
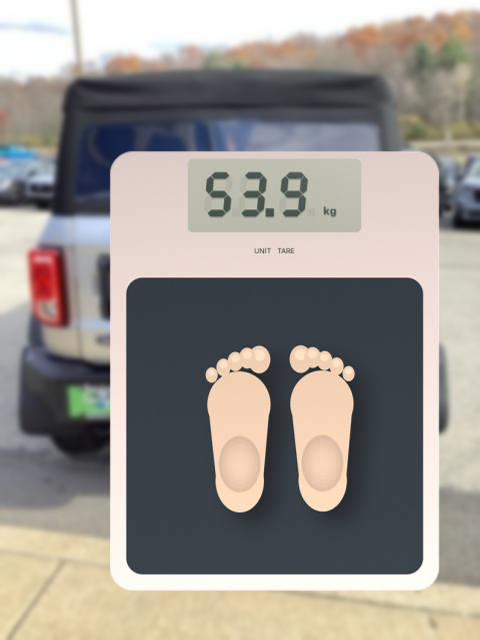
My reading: kg 53.9
